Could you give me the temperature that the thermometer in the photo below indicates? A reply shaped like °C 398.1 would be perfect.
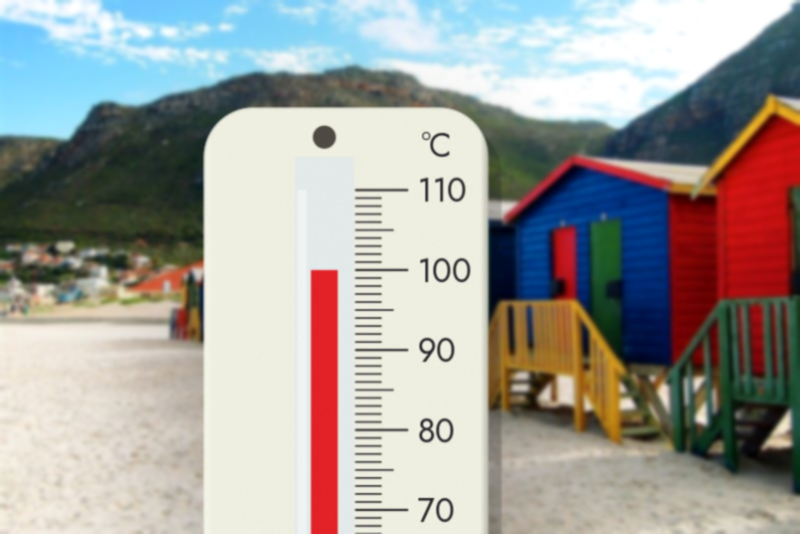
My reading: °C 100
